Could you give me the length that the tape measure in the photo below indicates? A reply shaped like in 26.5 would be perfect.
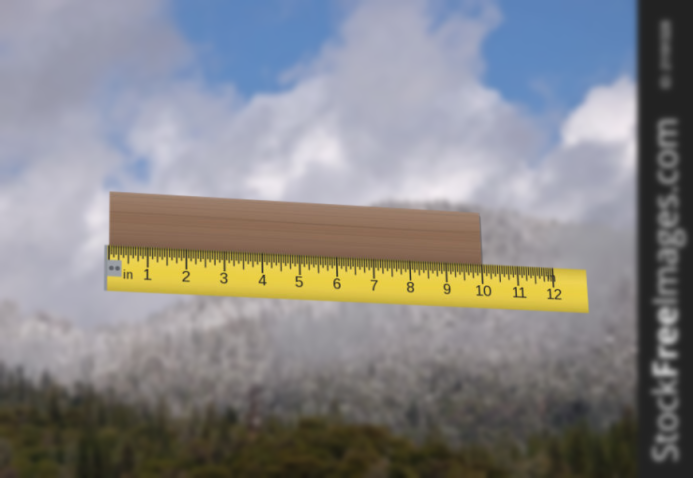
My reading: in 10
